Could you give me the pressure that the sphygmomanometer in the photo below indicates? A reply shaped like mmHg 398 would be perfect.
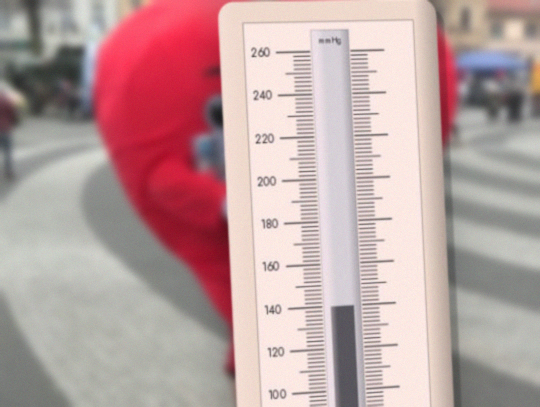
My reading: mmHg 140
